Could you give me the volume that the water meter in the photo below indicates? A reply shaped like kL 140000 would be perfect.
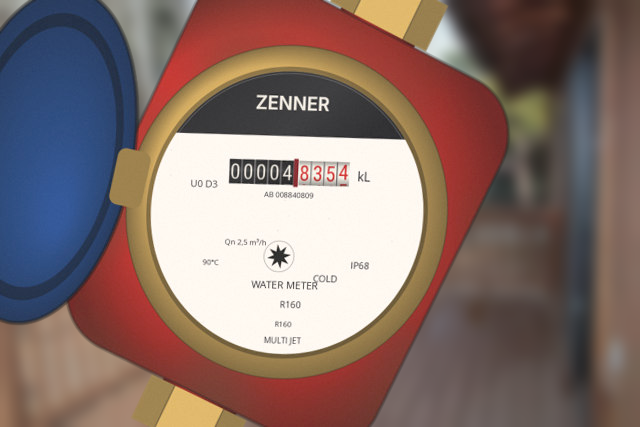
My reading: kL 4.8354
